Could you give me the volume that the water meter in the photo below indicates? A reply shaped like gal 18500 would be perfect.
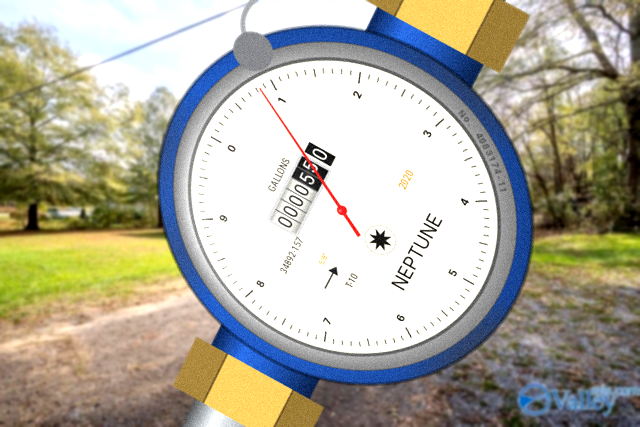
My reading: gal 550.8
